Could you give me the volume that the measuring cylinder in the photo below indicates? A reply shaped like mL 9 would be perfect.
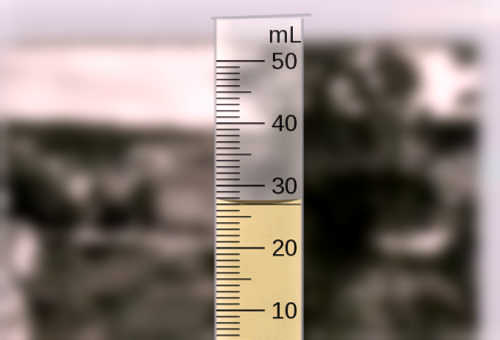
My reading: mL 27
